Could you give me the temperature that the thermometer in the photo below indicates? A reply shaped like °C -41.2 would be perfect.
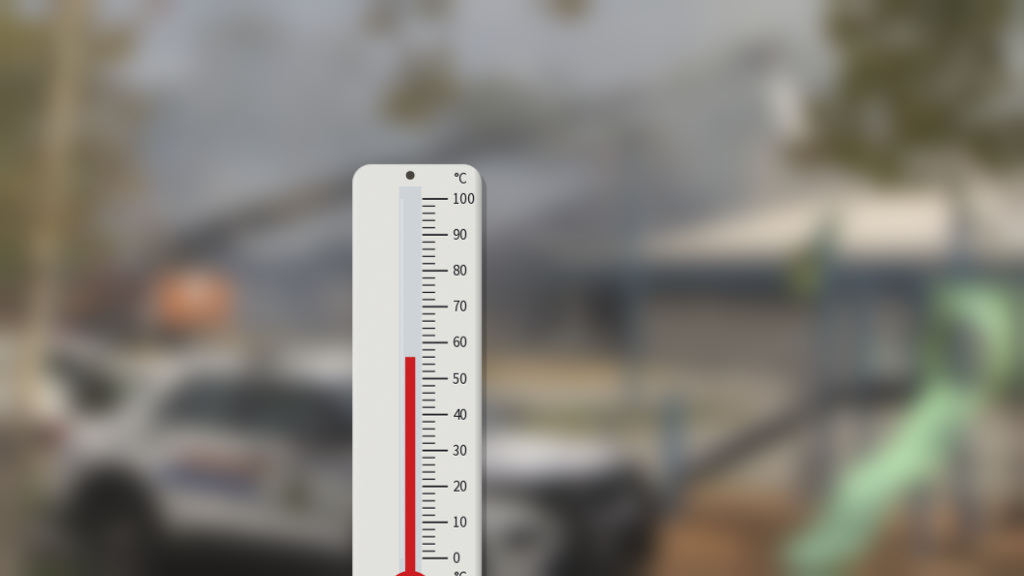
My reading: °C 56
